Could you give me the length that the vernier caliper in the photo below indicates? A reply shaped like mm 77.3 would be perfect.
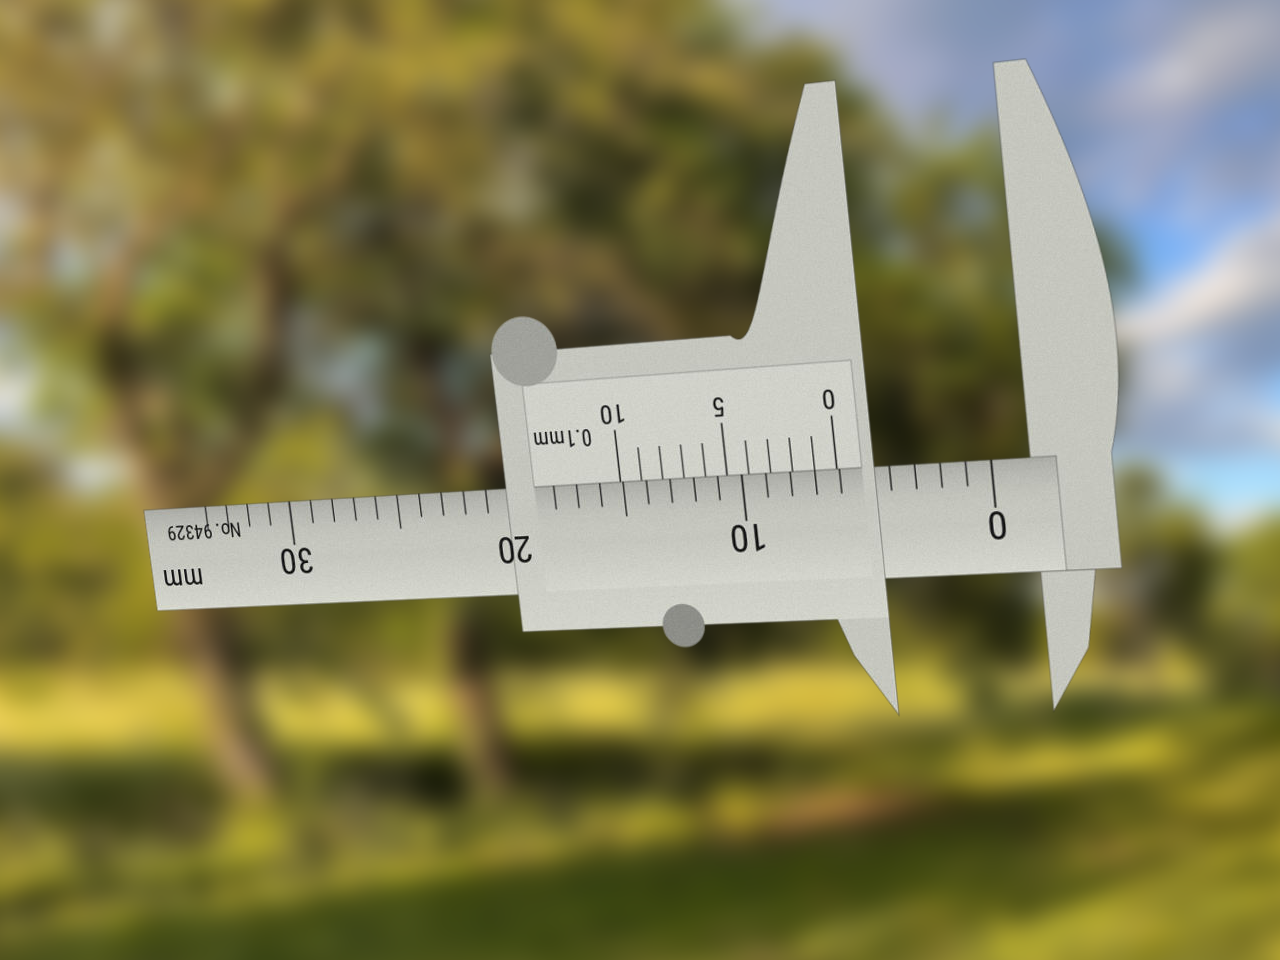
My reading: mm 6.1
